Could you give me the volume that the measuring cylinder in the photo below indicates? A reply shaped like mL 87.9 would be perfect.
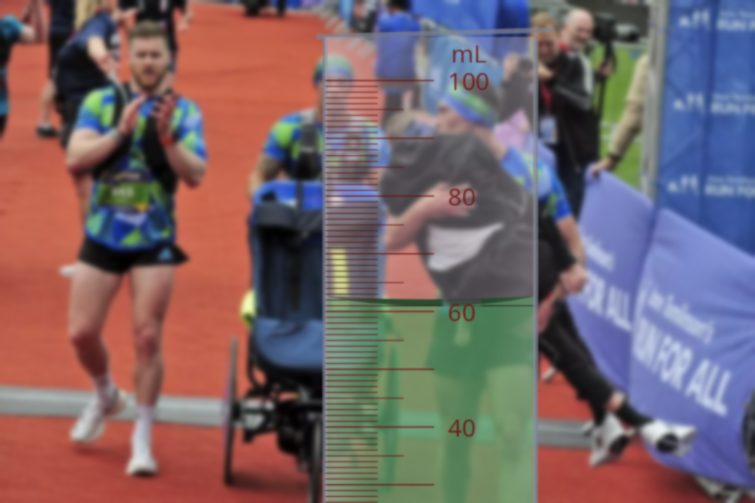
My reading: mL 61
